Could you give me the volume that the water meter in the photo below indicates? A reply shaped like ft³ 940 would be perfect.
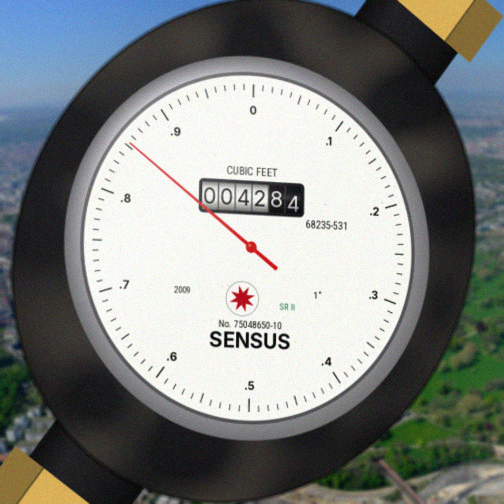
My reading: ft³ 4283.85
